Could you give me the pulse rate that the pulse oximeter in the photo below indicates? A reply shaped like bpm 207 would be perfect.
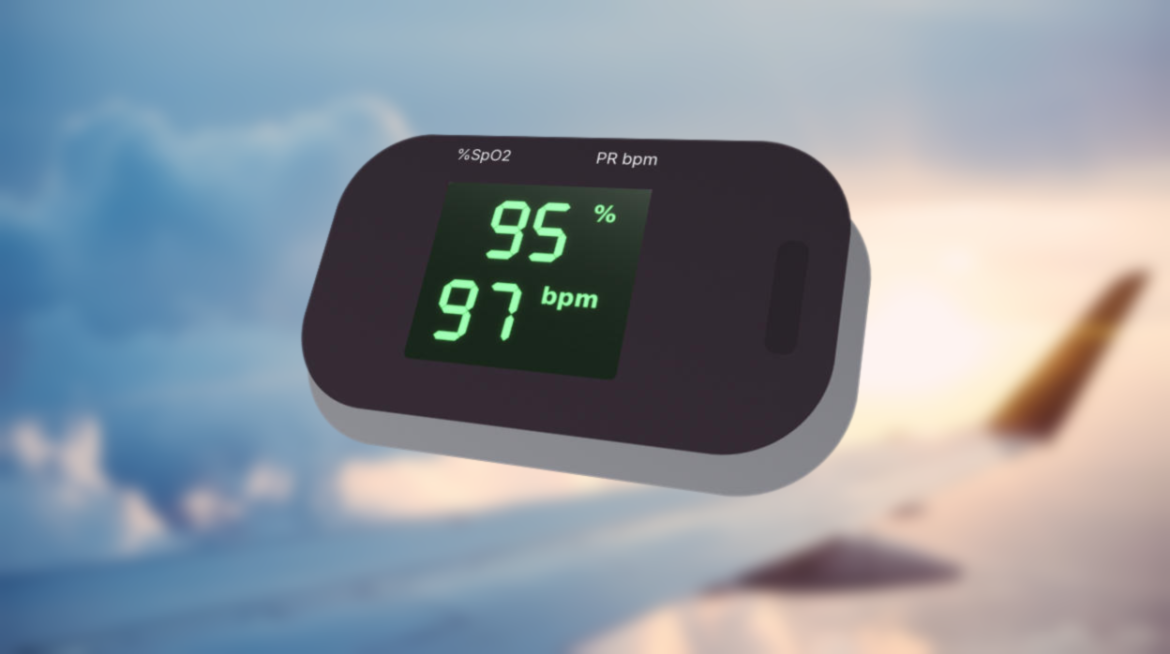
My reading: bpm 97
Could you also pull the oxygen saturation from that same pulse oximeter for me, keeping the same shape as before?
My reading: % 95
